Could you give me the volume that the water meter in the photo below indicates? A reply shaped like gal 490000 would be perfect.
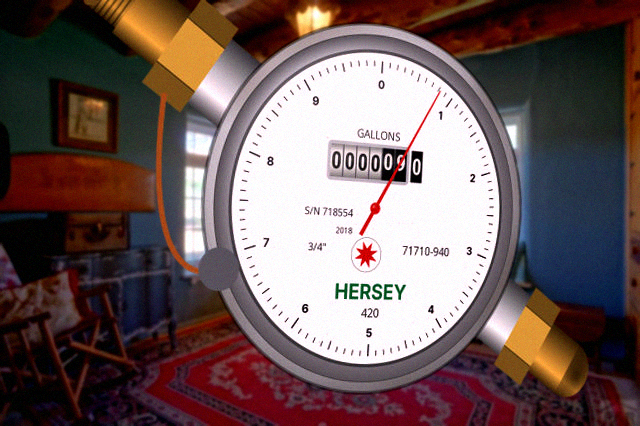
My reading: gal 90.8
